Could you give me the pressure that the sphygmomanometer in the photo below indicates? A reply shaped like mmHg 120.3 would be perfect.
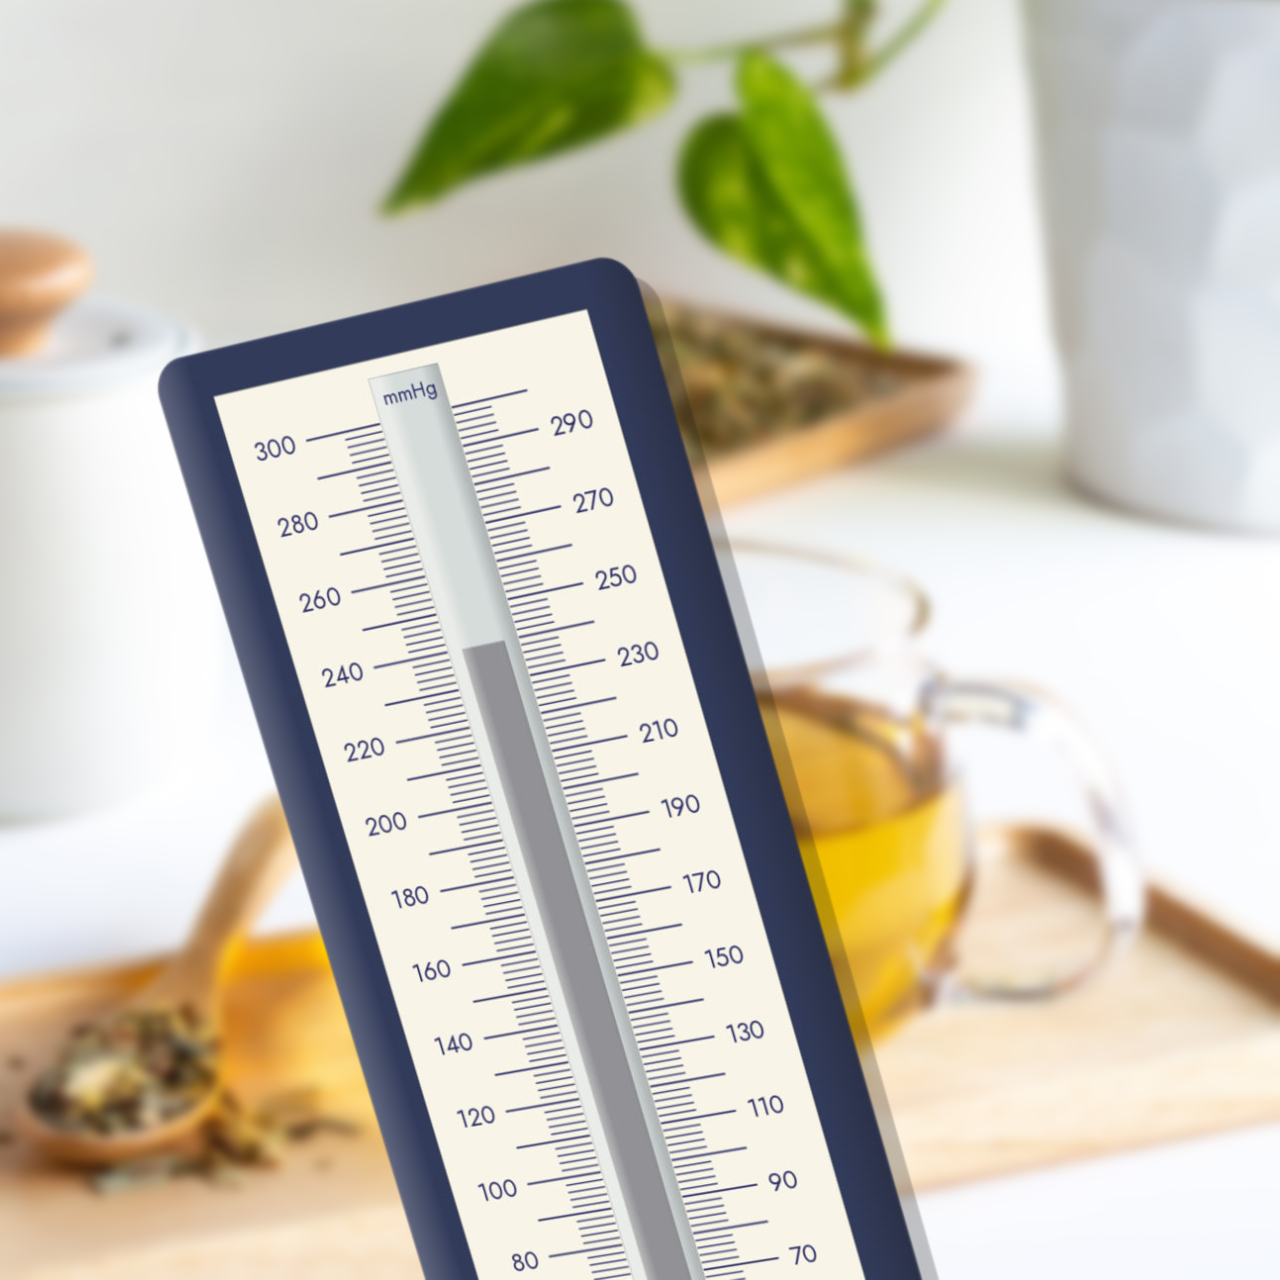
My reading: mmHg 240
